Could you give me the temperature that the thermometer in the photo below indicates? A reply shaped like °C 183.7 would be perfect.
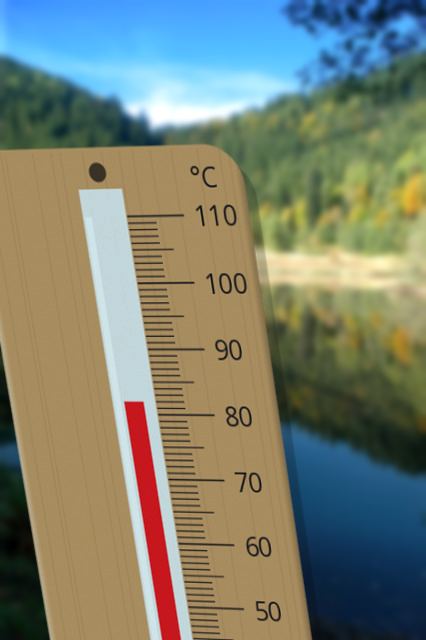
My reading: °C 82
